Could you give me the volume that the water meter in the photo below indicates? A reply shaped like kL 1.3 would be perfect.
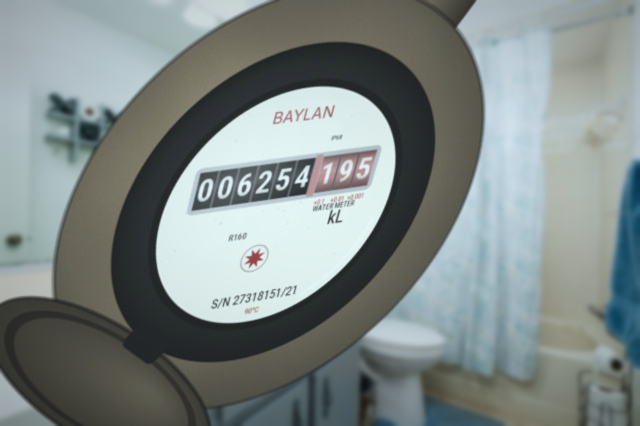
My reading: kL 6254.195
